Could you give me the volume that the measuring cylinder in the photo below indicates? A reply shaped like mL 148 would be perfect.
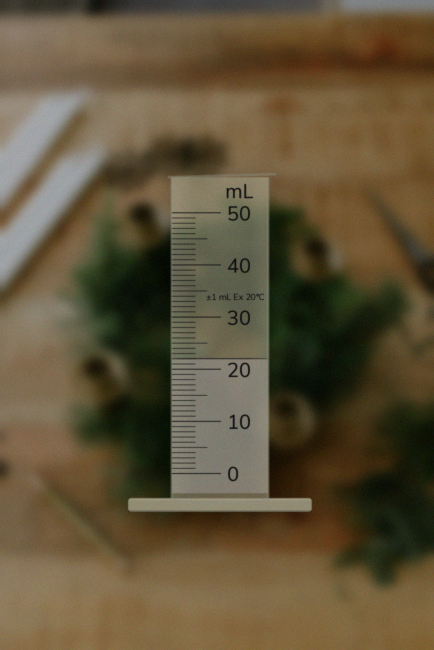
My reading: mL 22
